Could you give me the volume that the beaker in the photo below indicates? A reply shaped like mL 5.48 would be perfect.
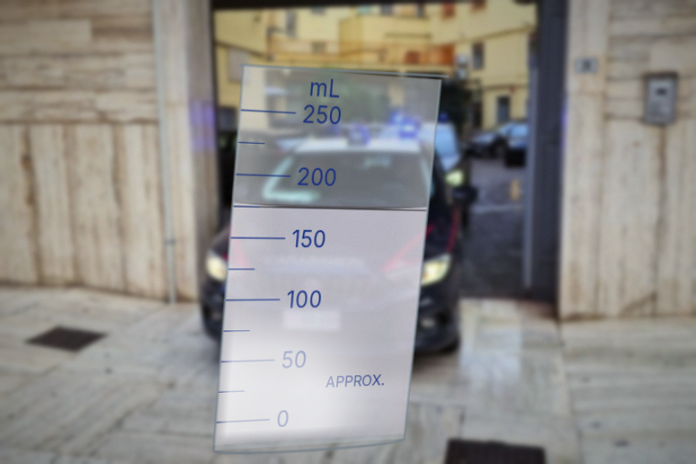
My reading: mL 175
